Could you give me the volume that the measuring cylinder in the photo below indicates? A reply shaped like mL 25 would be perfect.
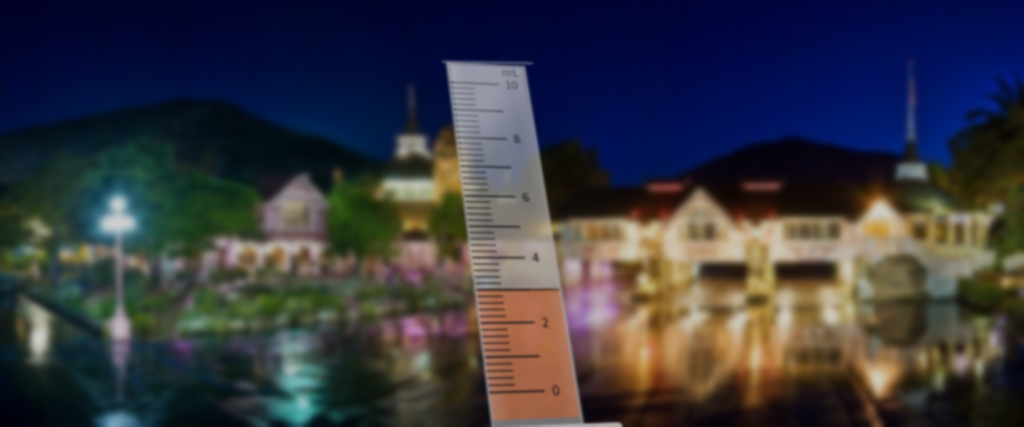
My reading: mL 3
